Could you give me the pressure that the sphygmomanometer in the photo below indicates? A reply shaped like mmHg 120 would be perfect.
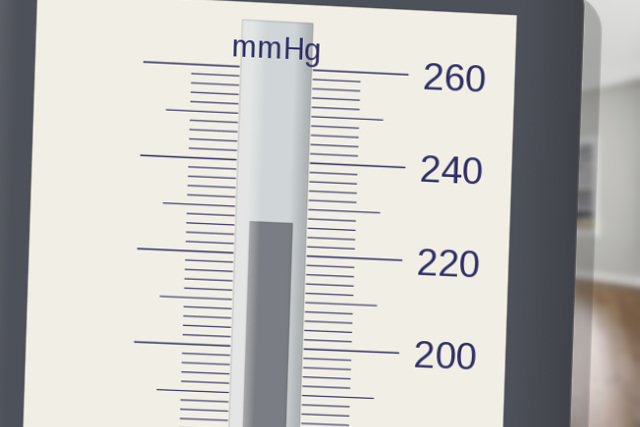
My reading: mmHg 227
